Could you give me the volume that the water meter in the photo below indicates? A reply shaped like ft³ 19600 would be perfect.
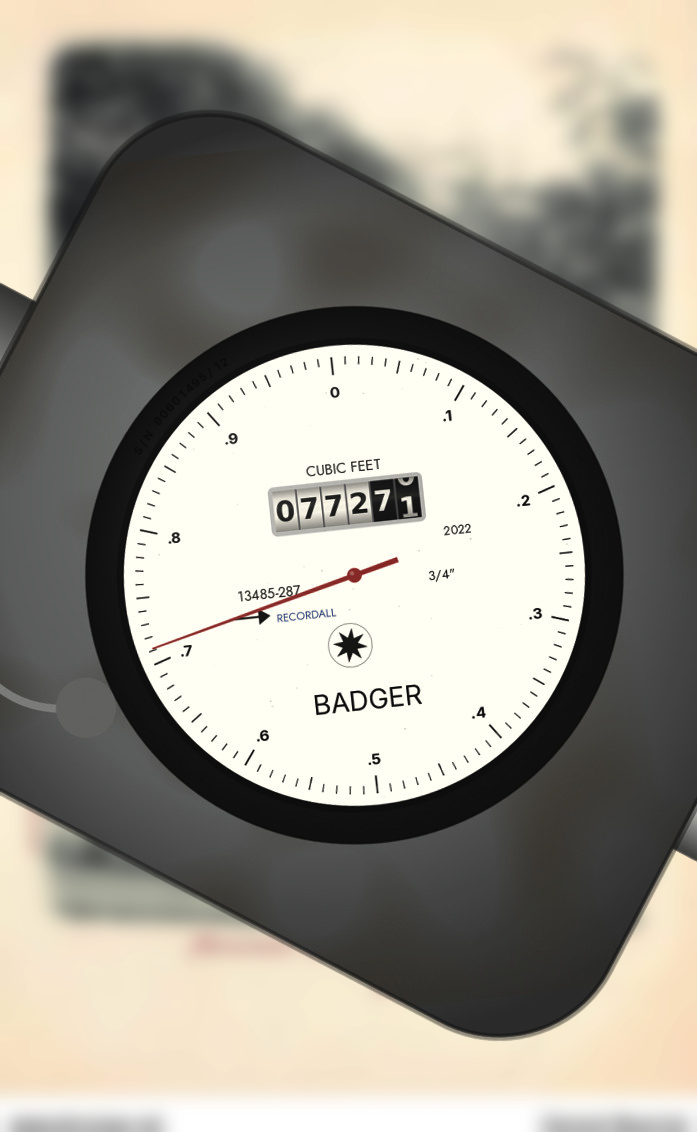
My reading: ft³ 77270.71
